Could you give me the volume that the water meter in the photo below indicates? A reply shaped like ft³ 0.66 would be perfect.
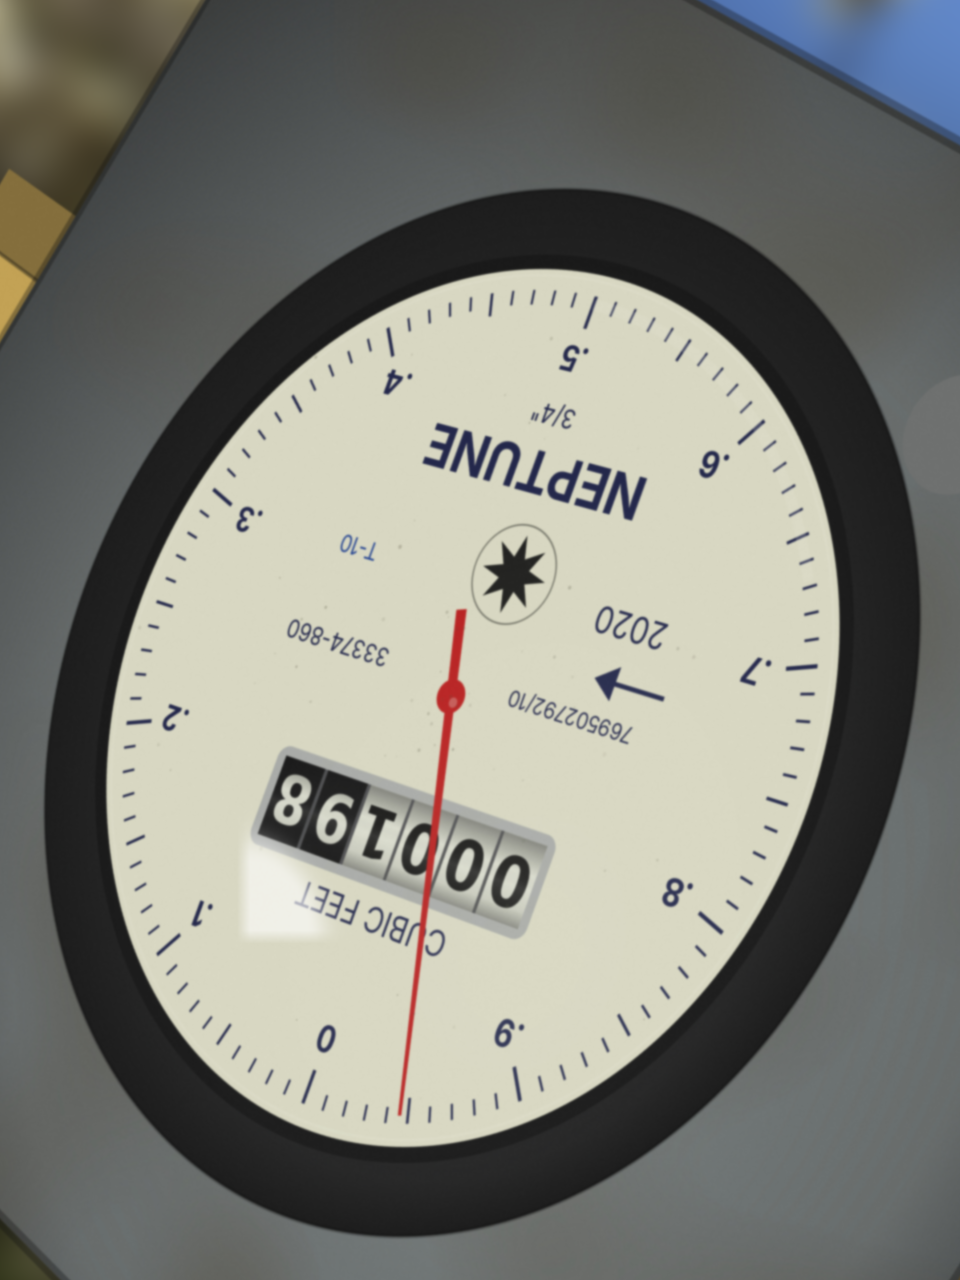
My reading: ft³ 197.95
